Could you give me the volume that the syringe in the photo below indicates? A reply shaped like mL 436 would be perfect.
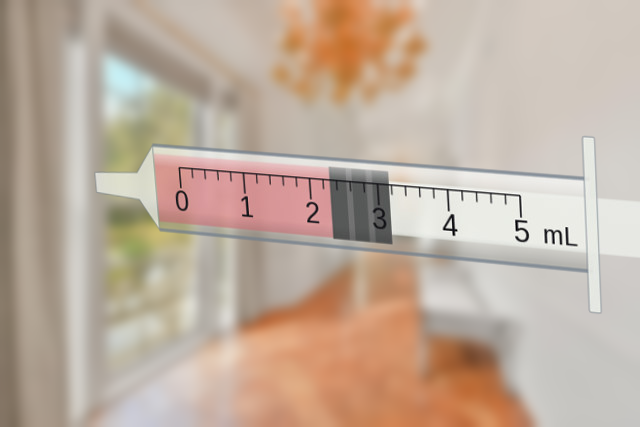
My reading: mL 2.3
